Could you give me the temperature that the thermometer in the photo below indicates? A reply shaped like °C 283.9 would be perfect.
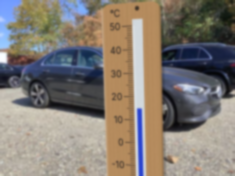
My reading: °C 15
